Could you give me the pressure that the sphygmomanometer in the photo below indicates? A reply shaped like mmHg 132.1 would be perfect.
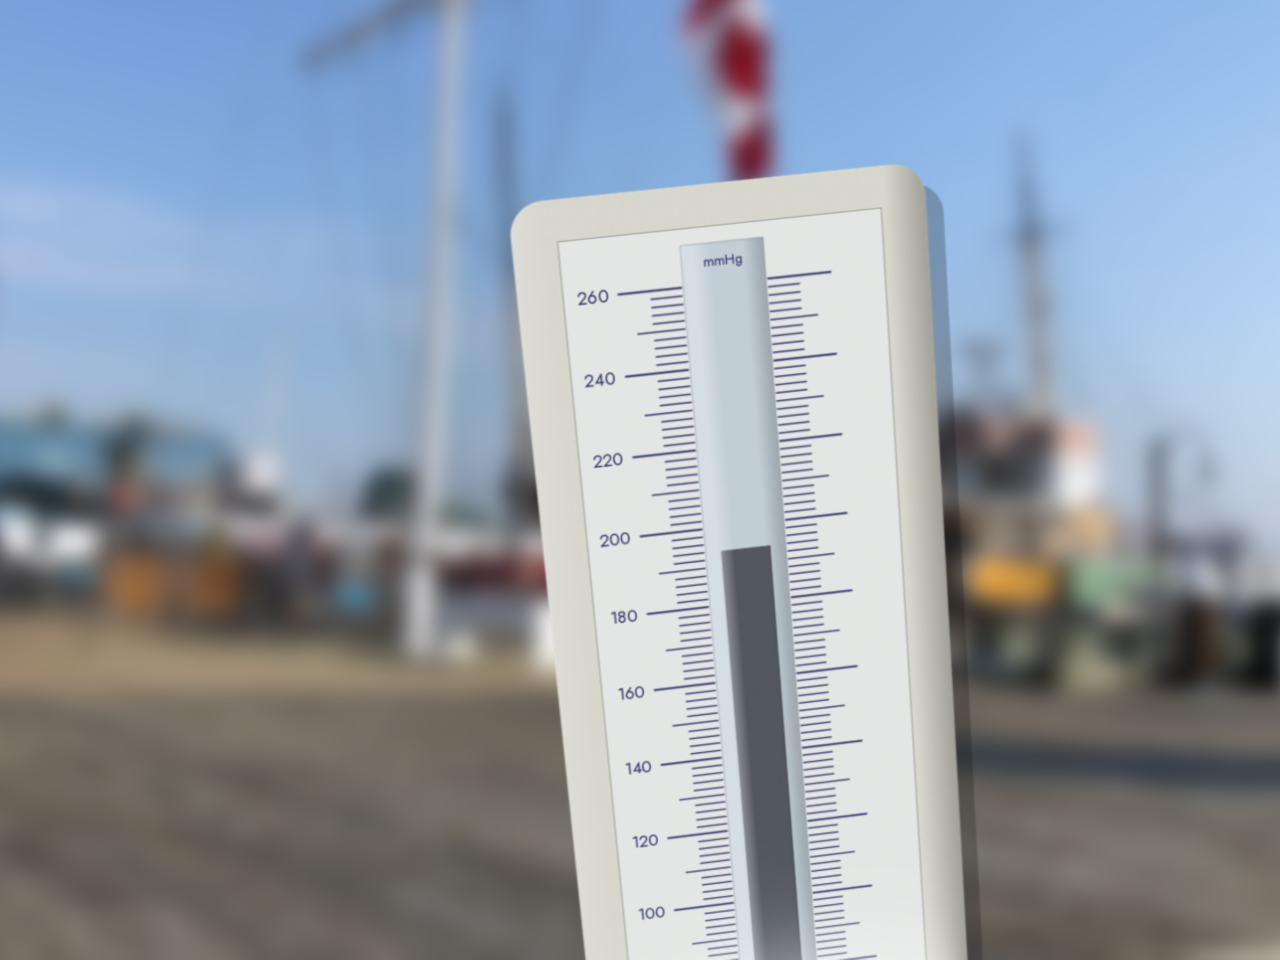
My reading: mmHg 194
